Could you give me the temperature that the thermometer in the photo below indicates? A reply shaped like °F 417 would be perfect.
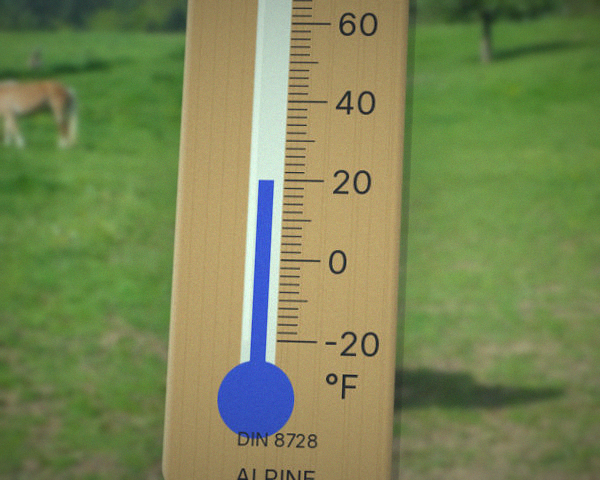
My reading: °F 20
